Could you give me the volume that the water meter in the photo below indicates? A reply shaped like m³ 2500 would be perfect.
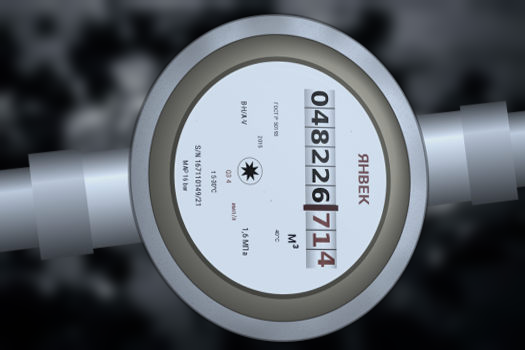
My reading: m³ 48226.714
